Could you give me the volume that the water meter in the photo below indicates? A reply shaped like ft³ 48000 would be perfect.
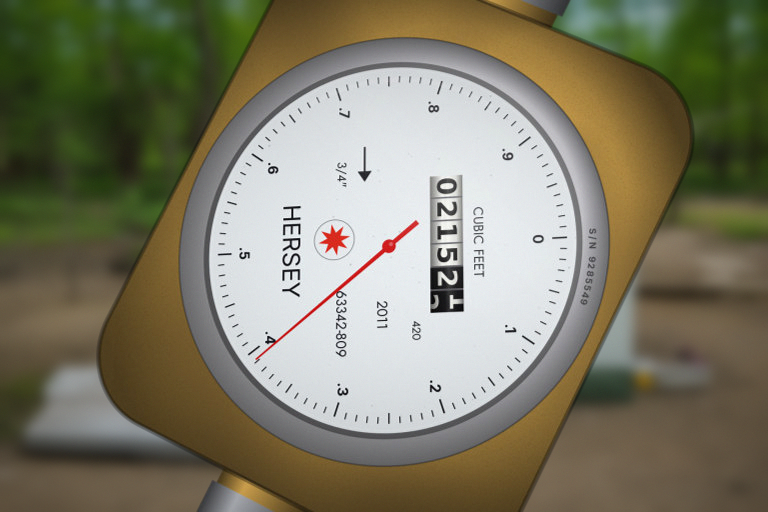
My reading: ft³ 21521.39
